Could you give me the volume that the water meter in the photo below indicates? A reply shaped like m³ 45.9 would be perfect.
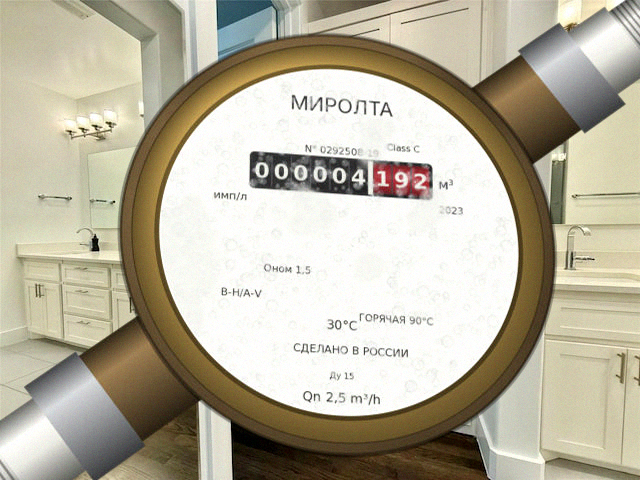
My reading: m³ 4.192
